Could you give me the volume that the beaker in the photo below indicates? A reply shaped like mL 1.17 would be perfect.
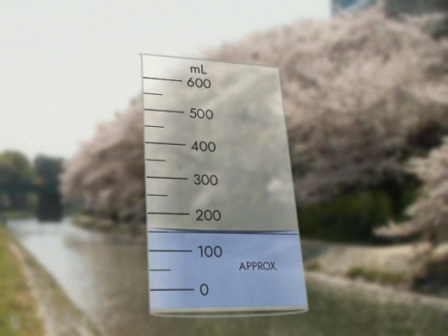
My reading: mL 150
